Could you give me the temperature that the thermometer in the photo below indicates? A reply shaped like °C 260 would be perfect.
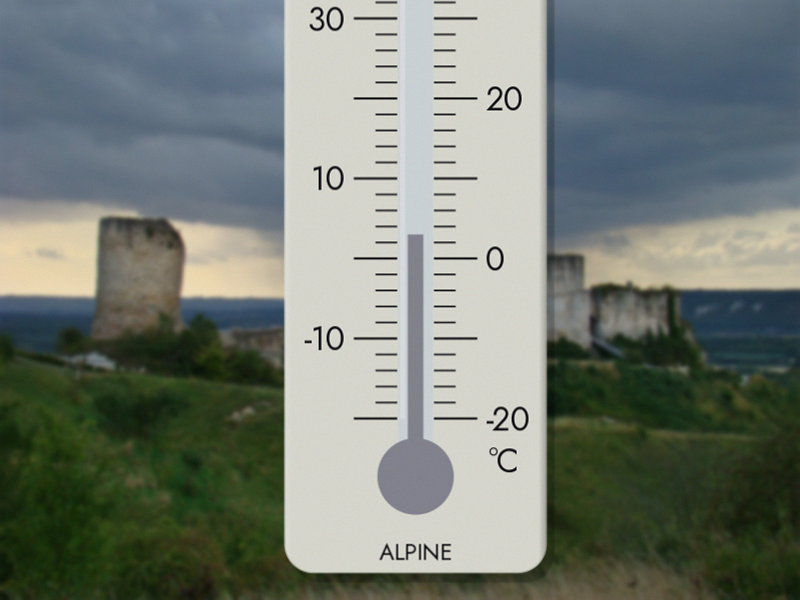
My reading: °C 3
